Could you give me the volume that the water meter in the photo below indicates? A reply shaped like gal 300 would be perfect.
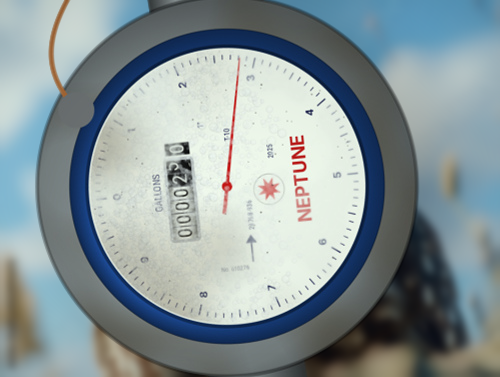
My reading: gal 252.8
